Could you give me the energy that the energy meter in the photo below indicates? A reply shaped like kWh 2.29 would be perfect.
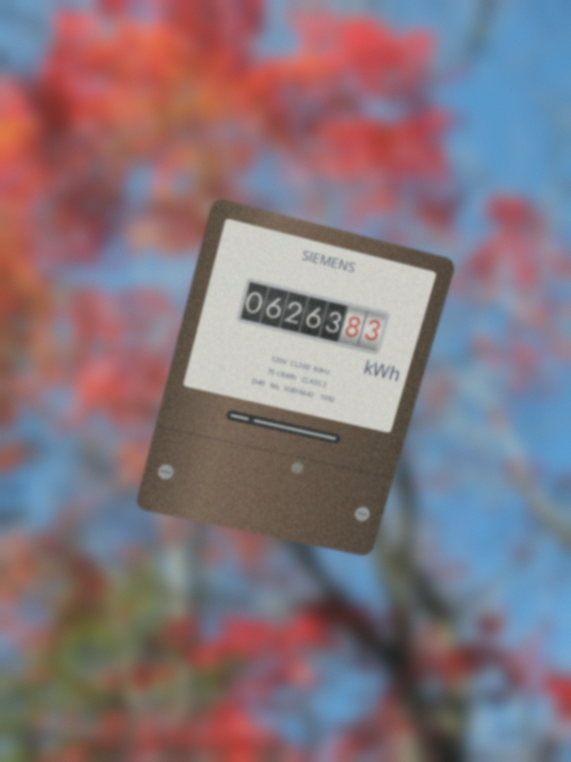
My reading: kWh 6263.83
